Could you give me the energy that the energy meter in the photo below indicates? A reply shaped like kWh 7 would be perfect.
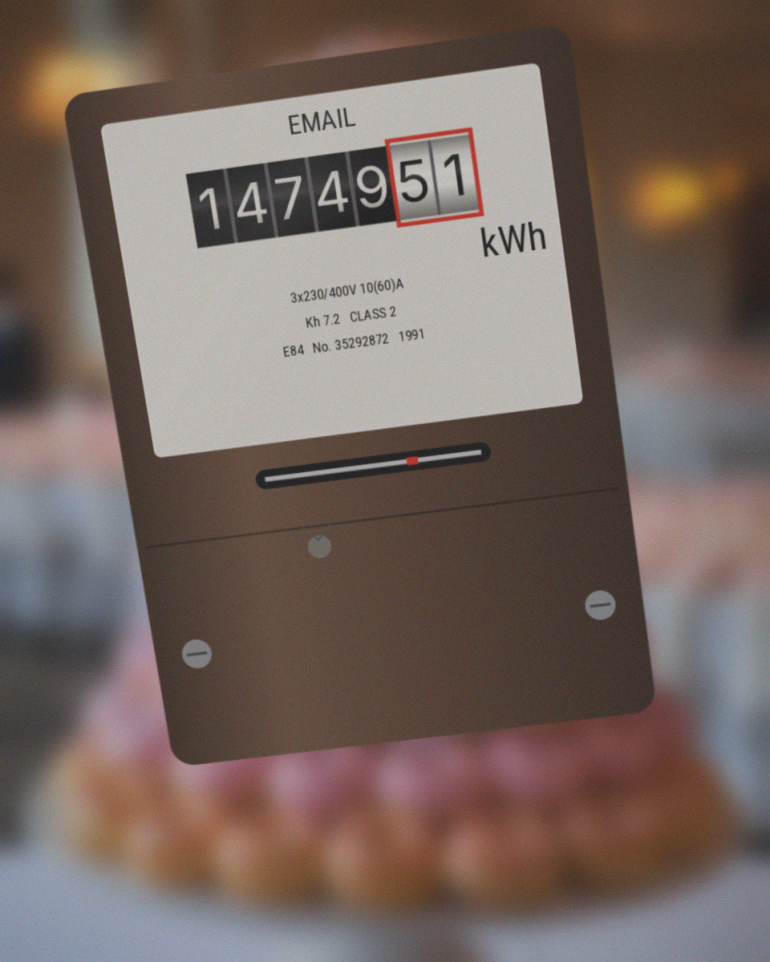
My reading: kWh 14749.51
